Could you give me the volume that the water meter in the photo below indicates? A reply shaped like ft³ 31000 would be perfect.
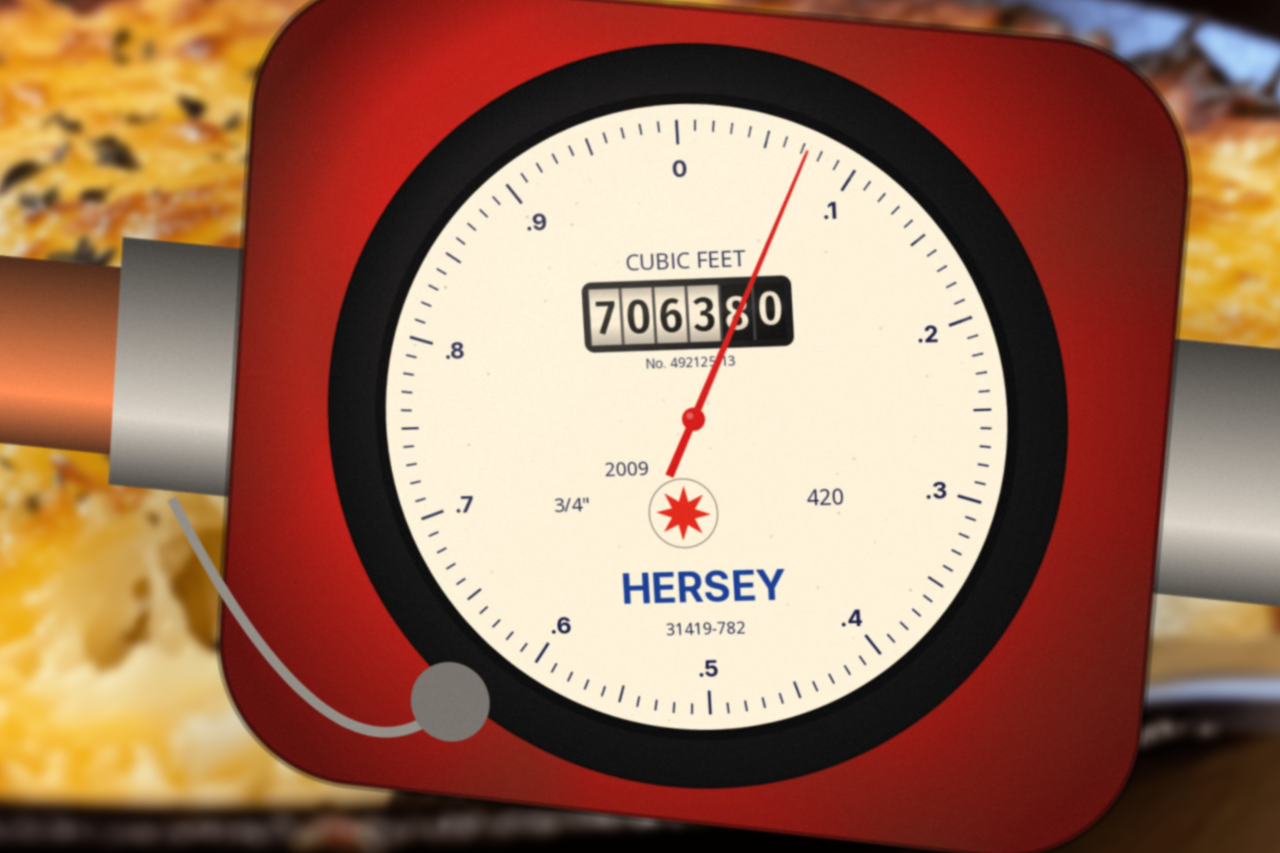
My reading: ft³ 706380.07
